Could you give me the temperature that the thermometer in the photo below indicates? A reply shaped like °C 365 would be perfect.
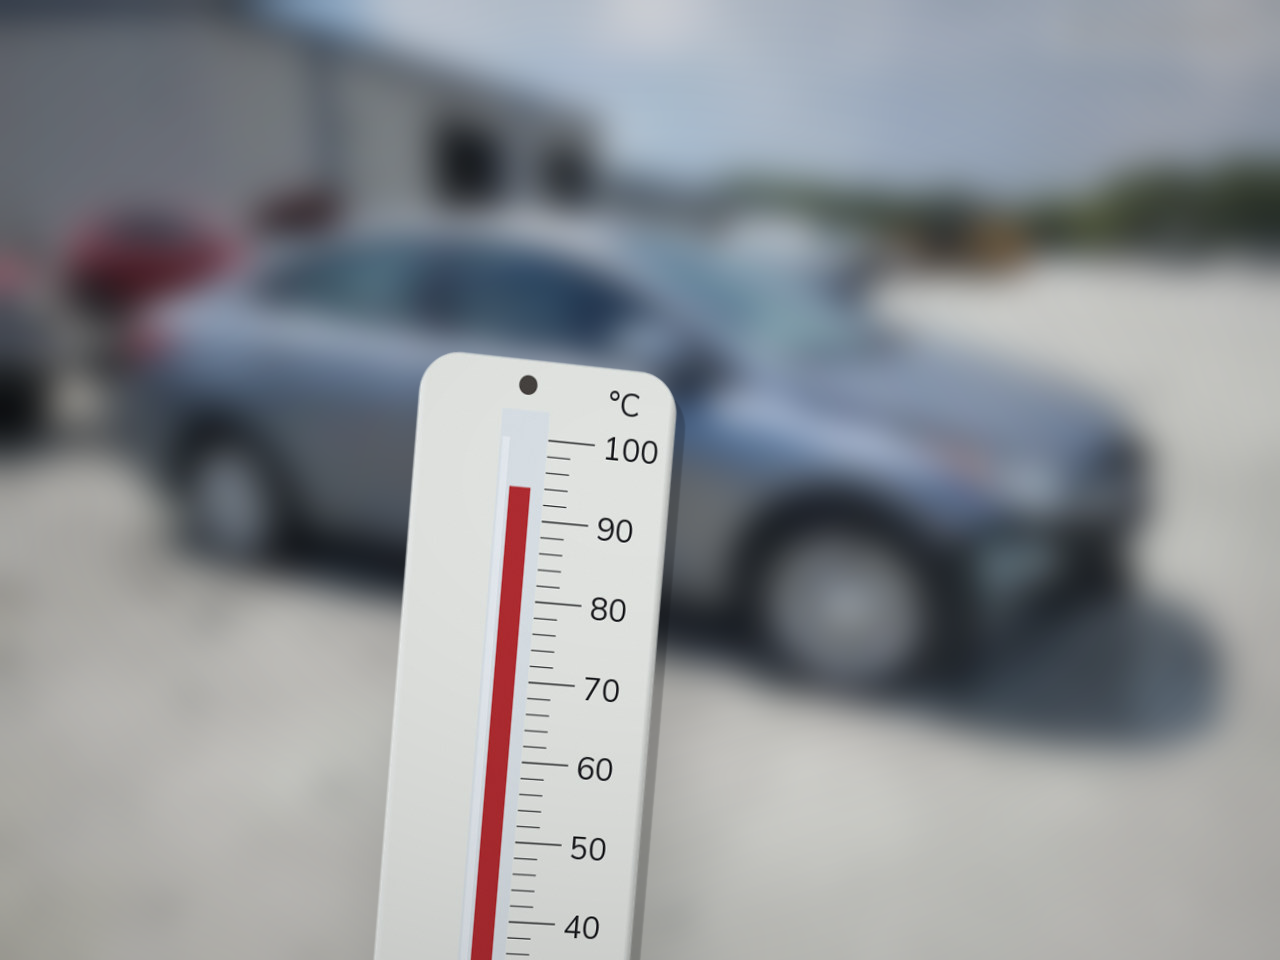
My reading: °C 94
